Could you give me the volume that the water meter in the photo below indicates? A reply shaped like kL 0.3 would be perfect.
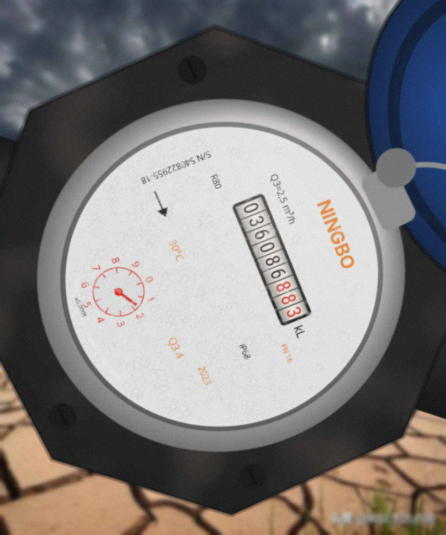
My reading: kL 36086.8831
